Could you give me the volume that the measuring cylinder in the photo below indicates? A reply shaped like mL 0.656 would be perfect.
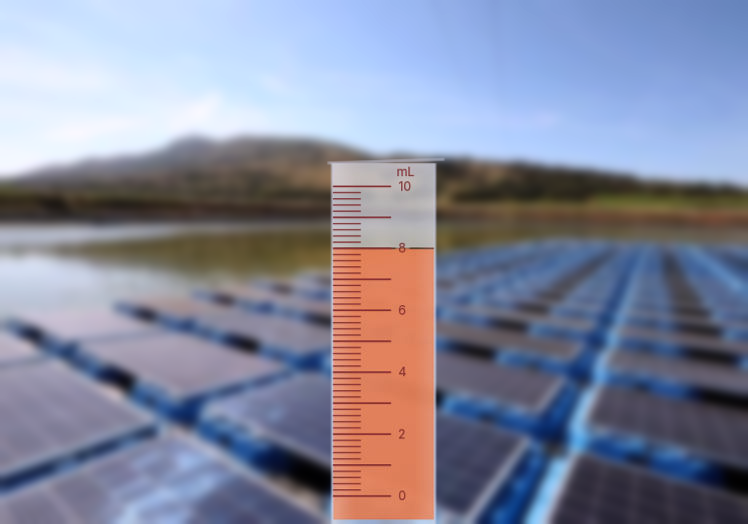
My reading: mL 8
